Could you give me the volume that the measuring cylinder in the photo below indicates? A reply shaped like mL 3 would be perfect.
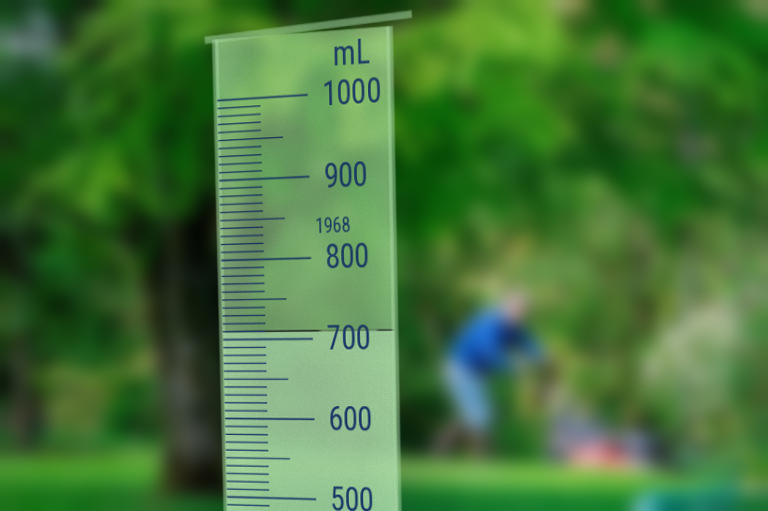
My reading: mL 710
